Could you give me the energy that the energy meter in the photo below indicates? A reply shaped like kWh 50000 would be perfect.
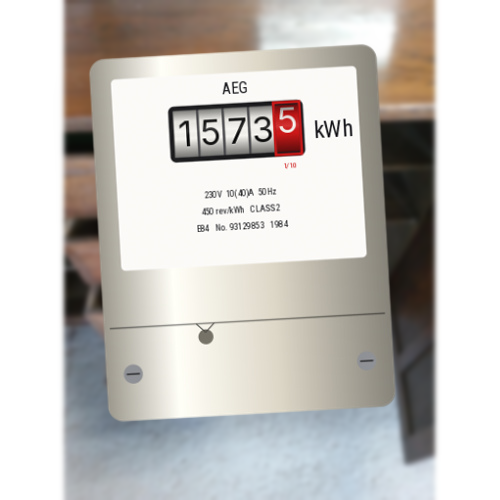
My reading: kWh 1573.5
